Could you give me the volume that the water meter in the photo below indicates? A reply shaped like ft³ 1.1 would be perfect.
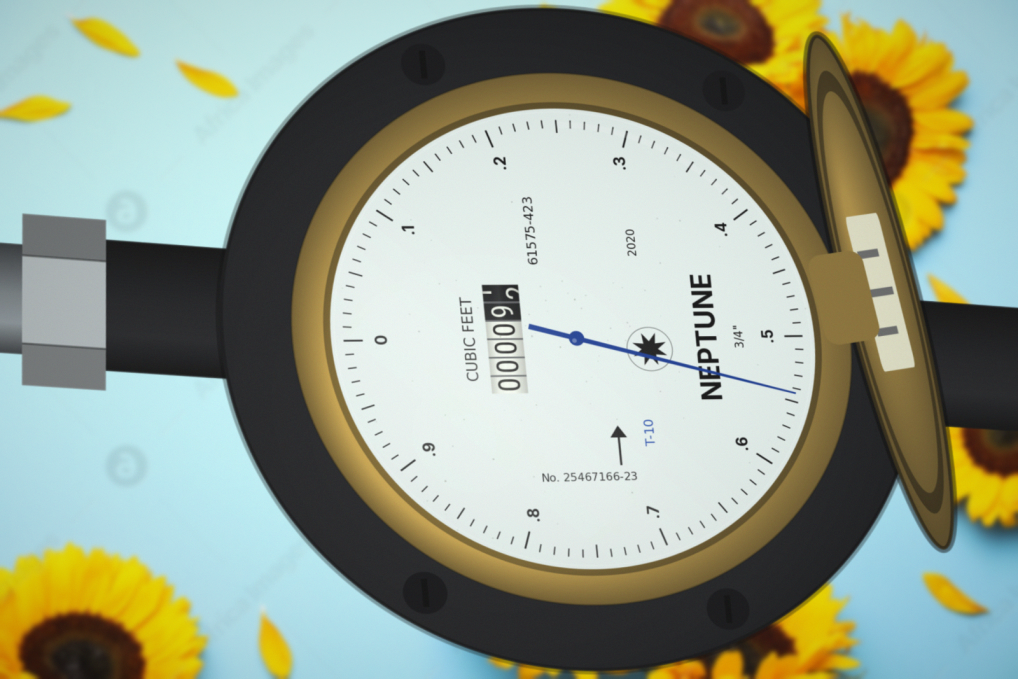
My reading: ft³ 91.54
